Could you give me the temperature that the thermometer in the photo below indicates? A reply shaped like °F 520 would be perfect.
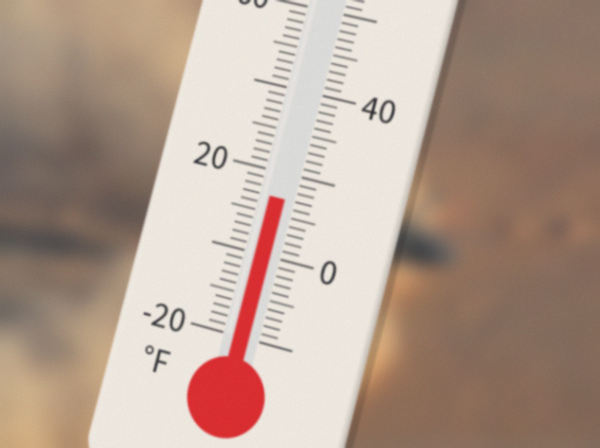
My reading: °F 14
